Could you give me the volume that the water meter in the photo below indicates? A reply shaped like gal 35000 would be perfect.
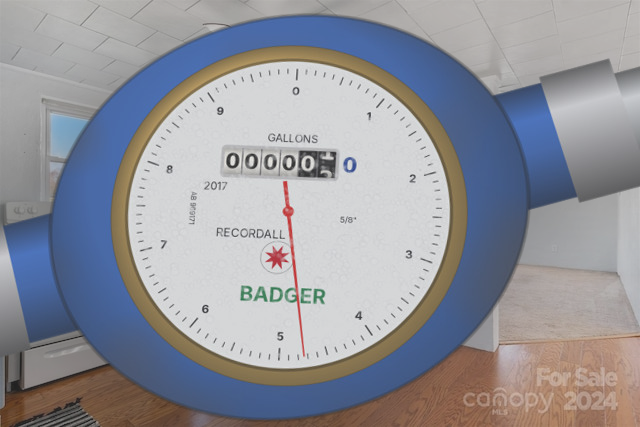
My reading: gal 14.7
